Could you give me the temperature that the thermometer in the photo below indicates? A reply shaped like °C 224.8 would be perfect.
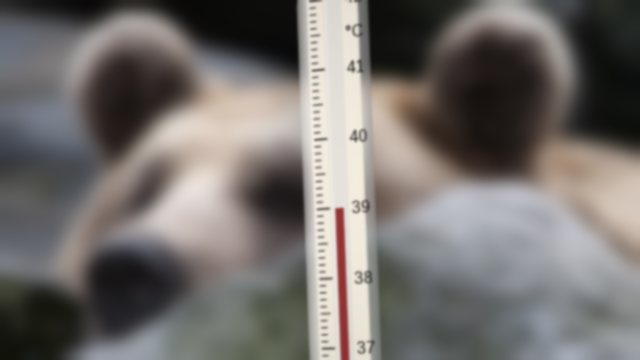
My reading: °C 39
